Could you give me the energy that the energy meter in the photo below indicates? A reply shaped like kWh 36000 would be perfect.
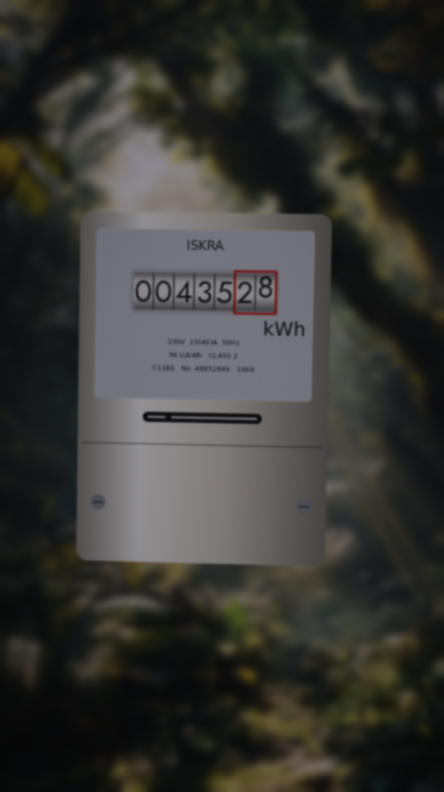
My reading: kWh 435.28
